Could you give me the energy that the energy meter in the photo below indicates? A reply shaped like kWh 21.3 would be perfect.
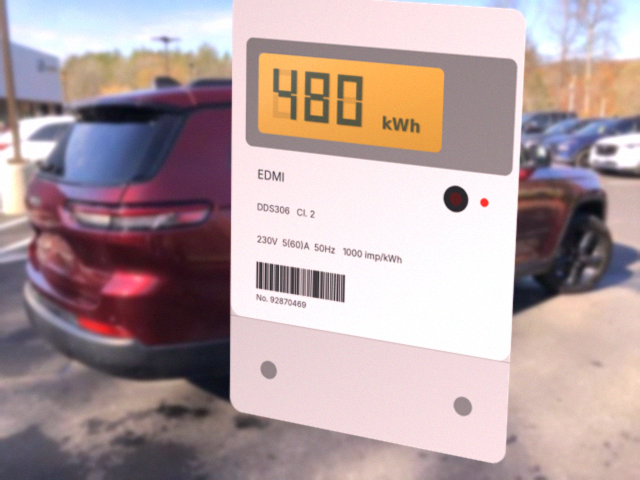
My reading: kWh 480
